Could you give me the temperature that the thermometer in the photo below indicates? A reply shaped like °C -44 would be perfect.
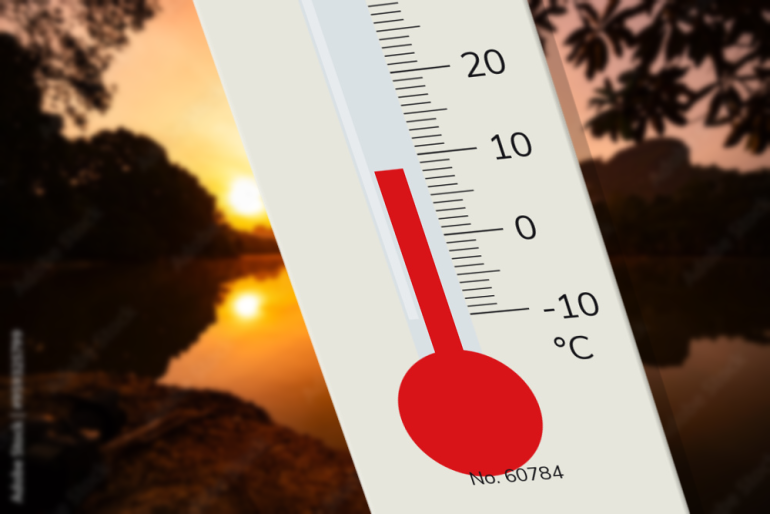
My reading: °C 8.5
